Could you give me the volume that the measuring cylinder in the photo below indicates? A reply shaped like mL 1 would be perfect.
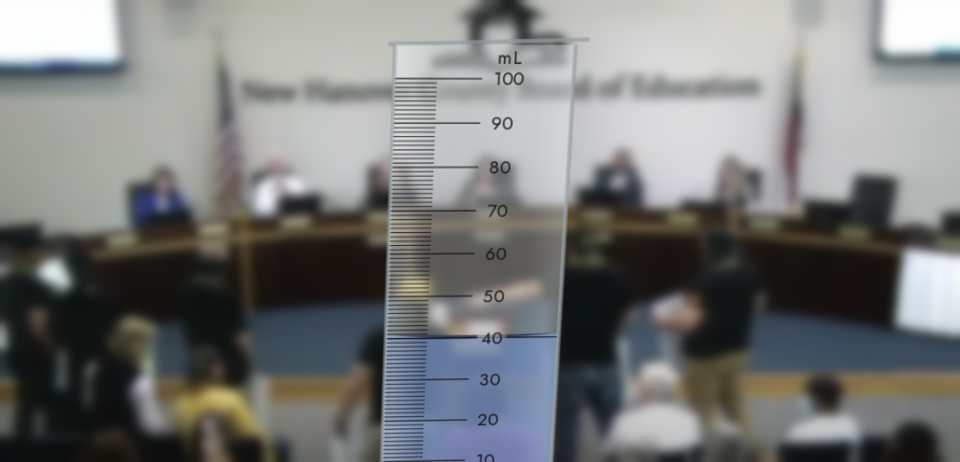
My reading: mL 40
